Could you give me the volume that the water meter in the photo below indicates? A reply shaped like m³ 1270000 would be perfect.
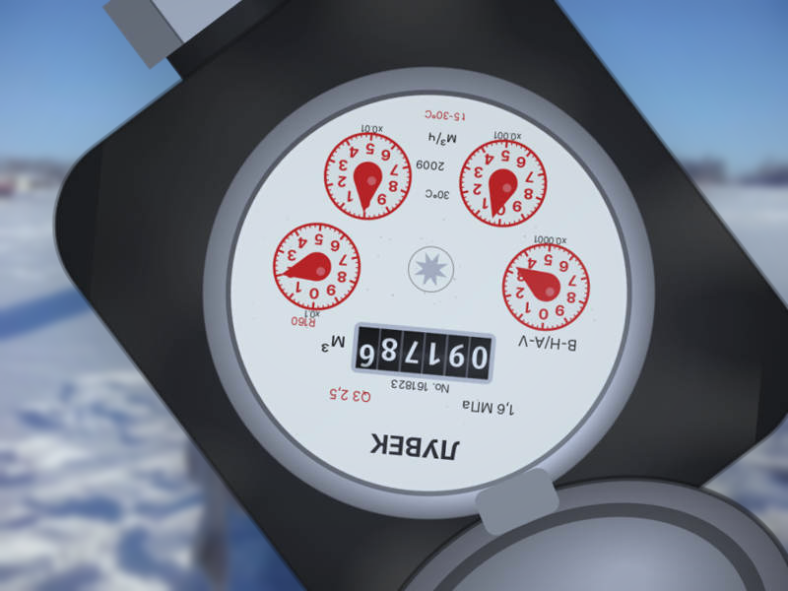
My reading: m³ 91786.2003
